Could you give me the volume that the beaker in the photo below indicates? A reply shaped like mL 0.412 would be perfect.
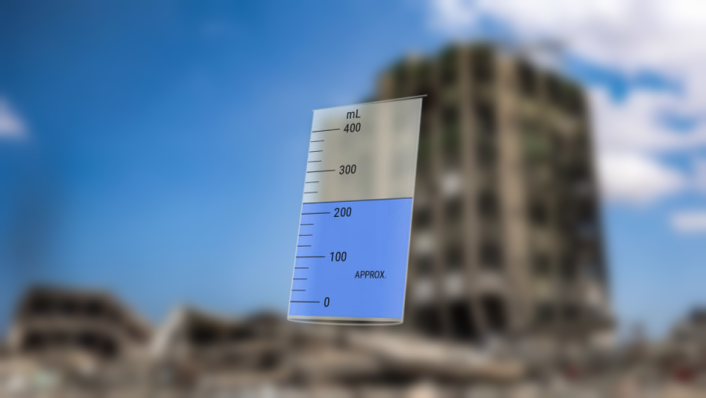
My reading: mL 225
